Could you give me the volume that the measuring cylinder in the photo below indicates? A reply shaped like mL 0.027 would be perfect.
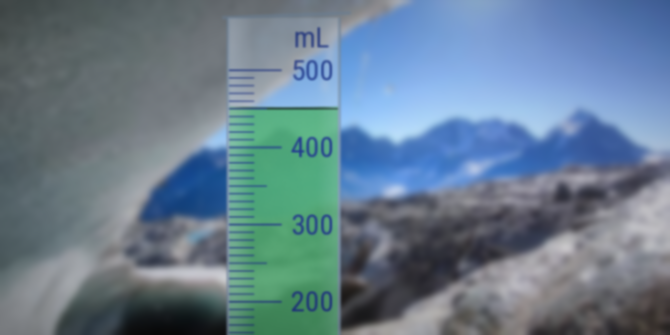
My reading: mL 450
